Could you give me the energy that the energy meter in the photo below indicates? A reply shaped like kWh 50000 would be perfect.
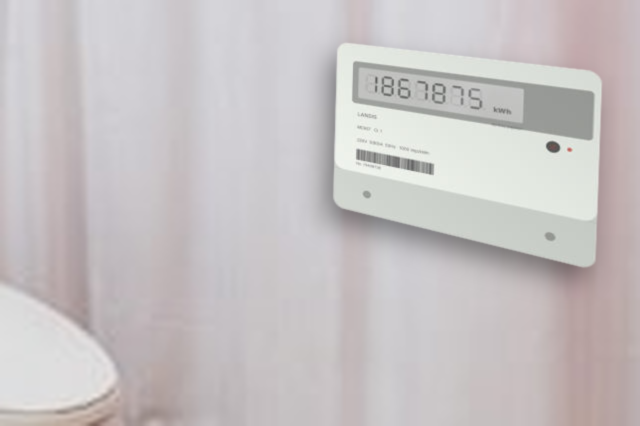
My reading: kWh 1867875
